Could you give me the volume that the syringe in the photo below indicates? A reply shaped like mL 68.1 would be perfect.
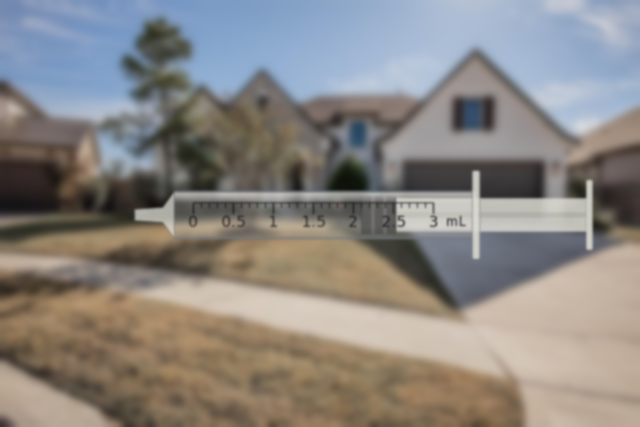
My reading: mL 2.1
